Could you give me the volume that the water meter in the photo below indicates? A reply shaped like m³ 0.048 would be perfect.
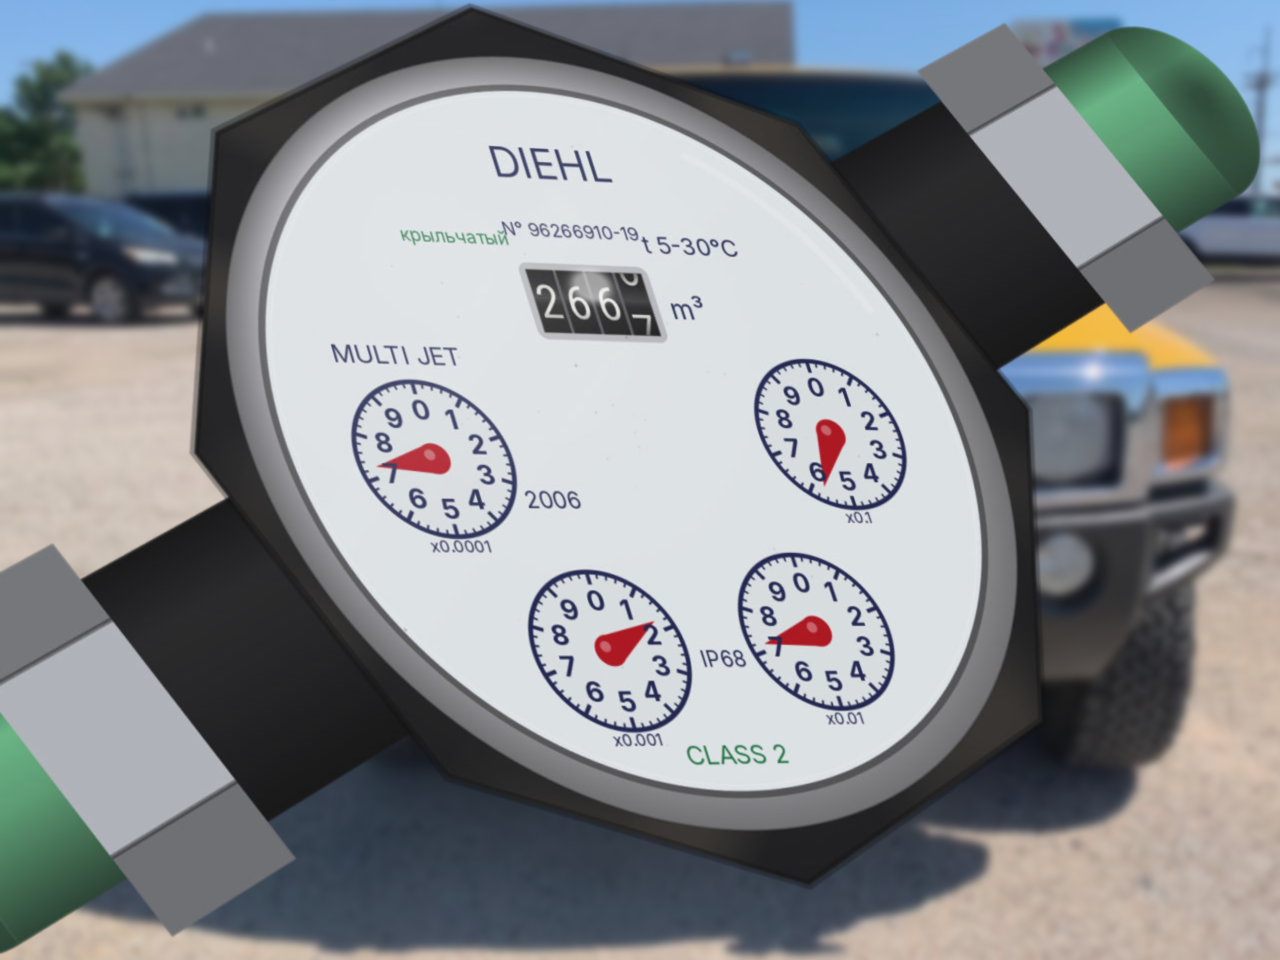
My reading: m³ 2666.5717
